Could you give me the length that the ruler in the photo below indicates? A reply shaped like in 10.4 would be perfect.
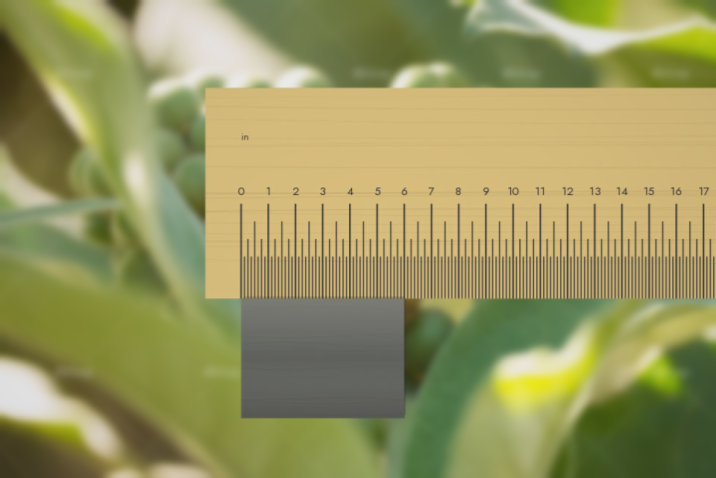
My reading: in 6
